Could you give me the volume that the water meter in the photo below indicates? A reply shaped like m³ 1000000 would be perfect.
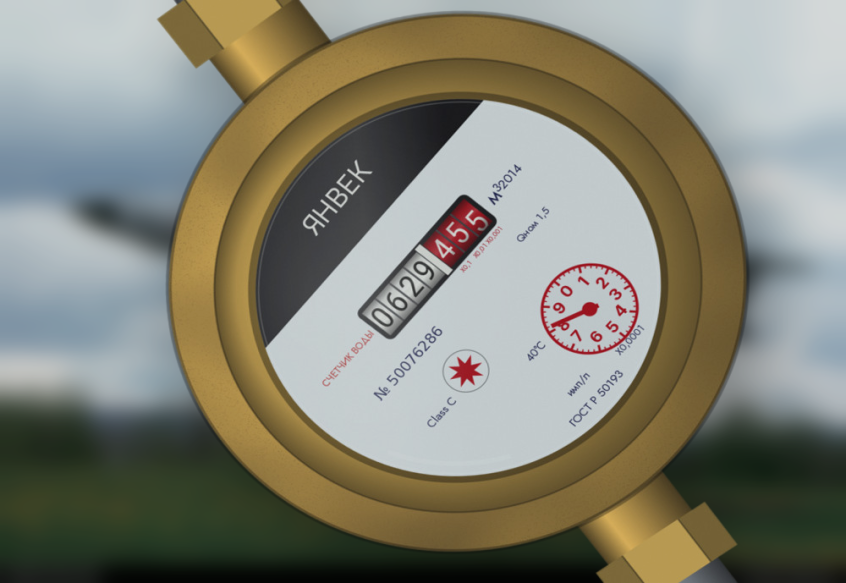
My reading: m³ 629.4548
